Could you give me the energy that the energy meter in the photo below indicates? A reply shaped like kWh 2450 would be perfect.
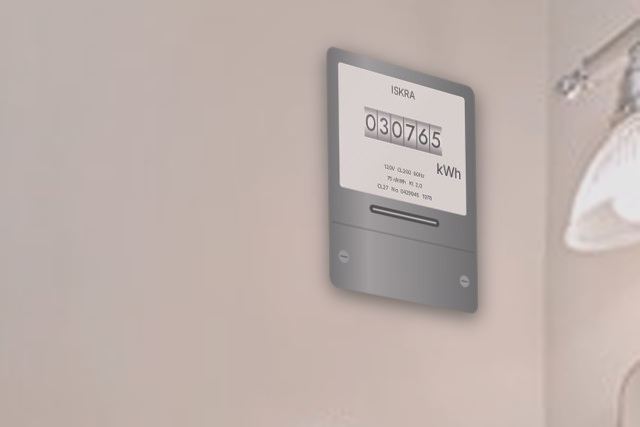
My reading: kWh 30765
